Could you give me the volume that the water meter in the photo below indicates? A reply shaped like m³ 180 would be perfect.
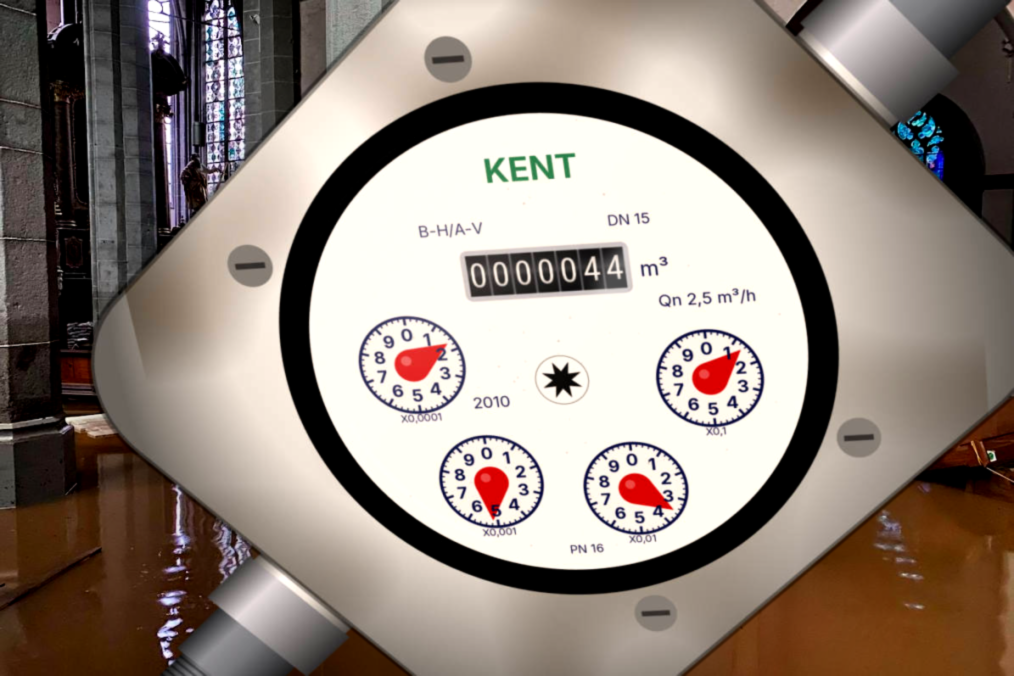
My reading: m³ 44.1351
